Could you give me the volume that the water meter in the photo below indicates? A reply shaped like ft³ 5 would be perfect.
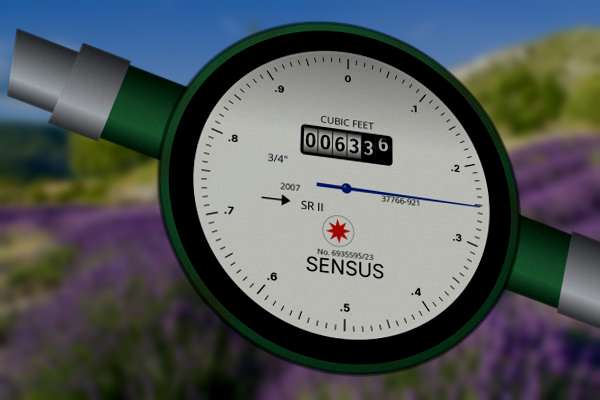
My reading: ft³ 6336.25
